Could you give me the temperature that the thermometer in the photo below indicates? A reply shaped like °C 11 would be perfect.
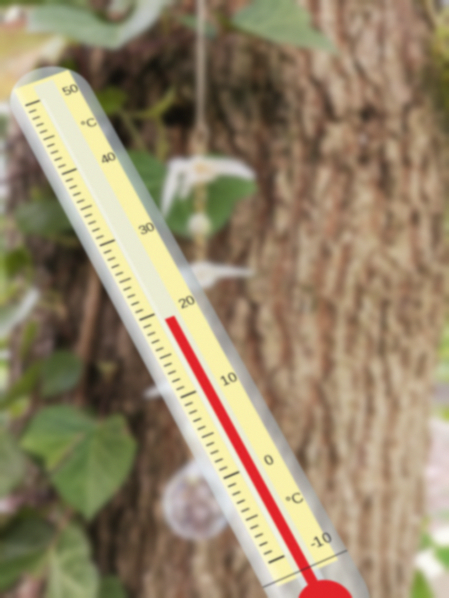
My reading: °C 19
